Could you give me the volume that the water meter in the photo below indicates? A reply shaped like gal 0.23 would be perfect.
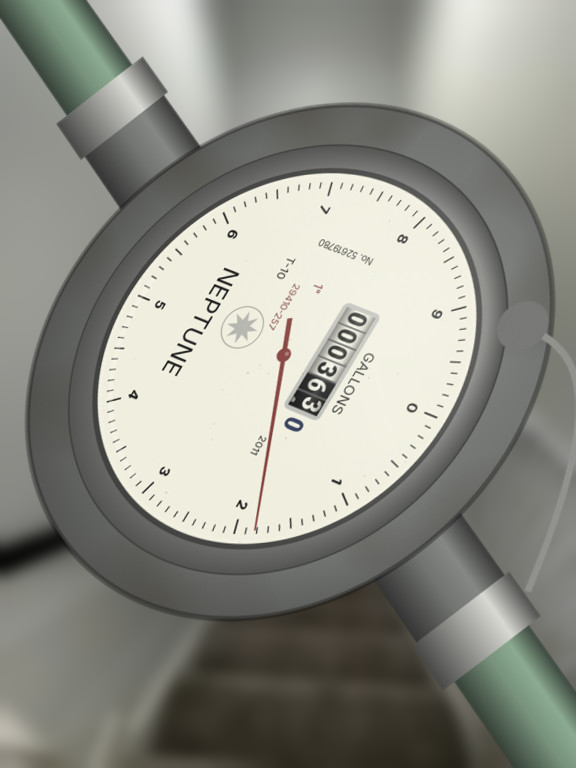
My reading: gal 3631.8
